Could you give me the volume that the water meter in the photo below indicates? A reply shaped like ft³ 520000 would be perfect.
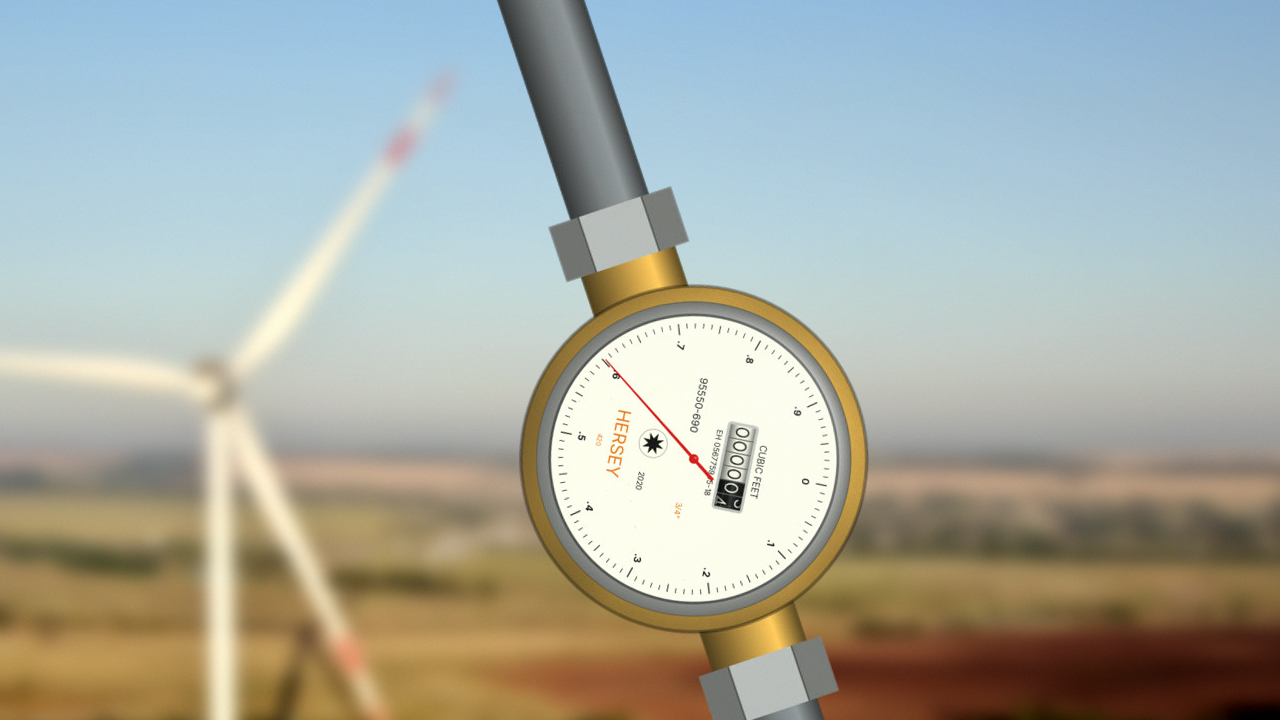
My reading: ft³ 3.60
